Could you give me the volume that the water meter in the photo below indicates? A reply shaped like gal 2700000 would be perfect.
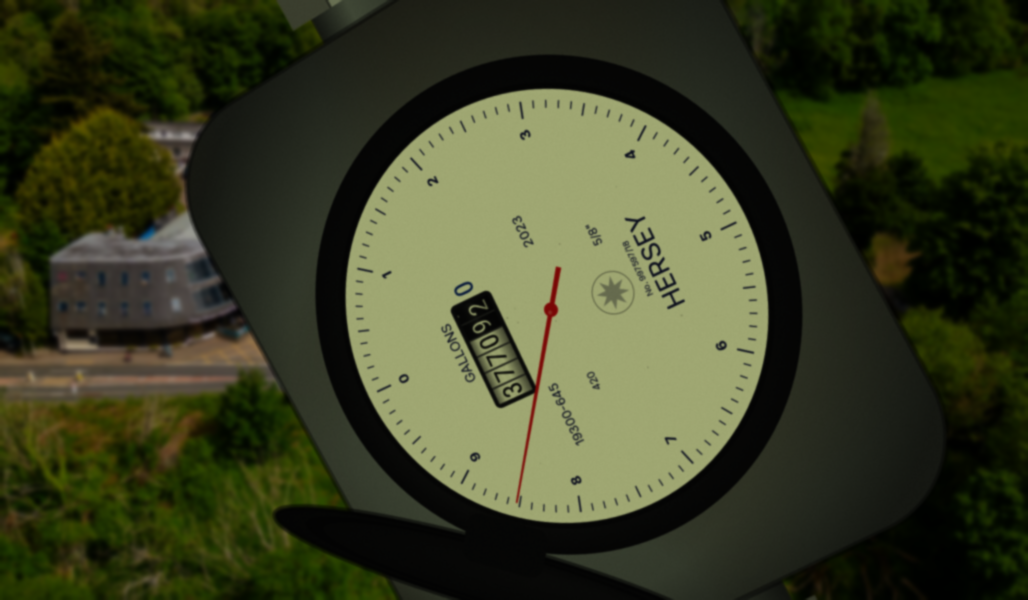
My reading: gal 3770918.5
